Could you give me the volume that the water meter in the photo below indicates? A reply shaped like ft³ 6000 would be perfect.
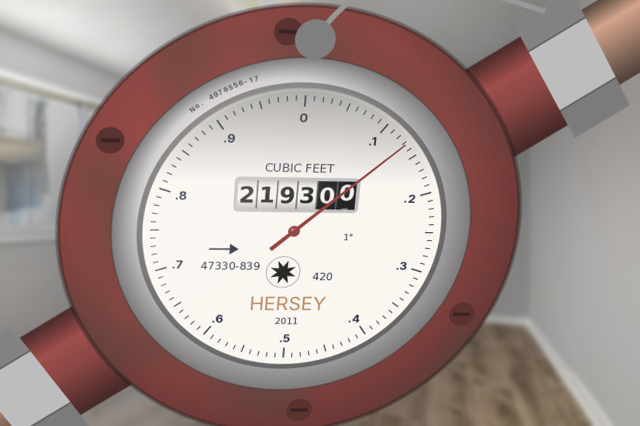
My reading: ft³ 219300.13
